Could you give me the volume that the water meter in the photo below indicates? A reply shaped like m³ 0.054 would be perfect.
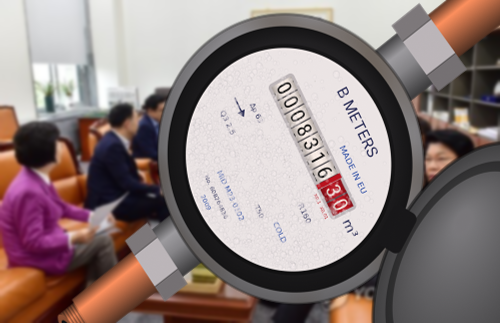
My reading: m³ 8316.30
